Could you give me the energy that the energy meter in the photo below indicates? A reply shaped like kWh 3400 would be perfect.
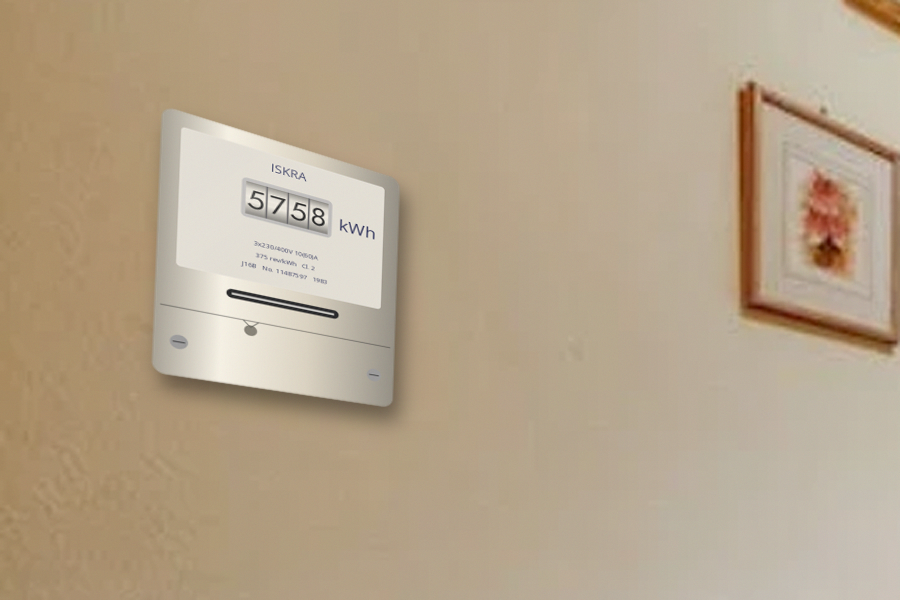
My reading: kWh 5758
